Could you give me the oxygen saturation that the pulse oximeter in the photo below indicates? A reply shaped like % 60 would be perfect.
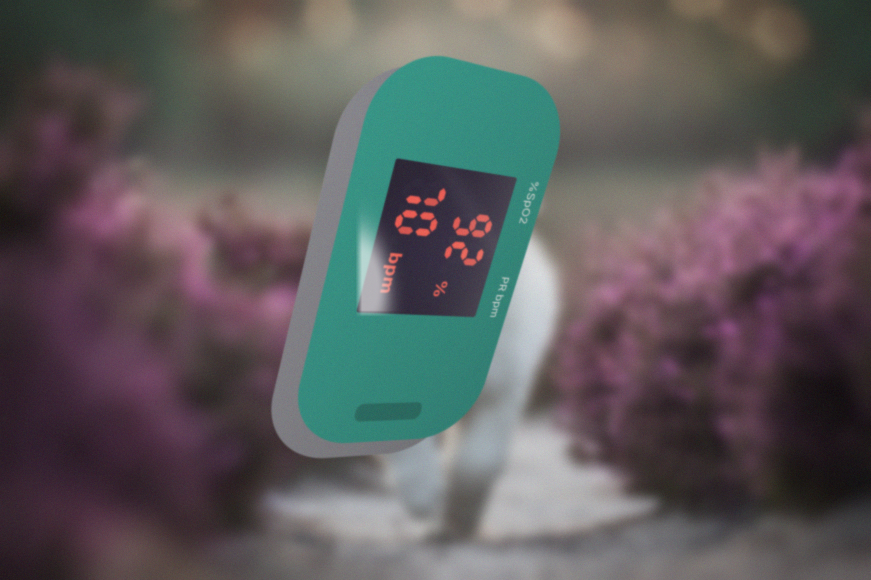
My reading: % 92
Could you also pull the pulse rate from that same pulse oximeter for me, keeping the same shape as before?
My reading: bpm 70
